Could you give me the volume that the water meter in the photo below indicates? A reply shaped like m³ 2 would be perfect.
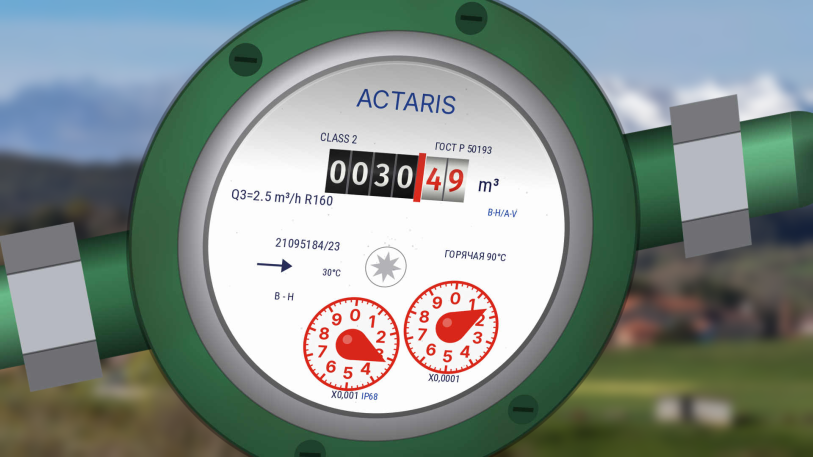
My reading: m³ 30.4931
